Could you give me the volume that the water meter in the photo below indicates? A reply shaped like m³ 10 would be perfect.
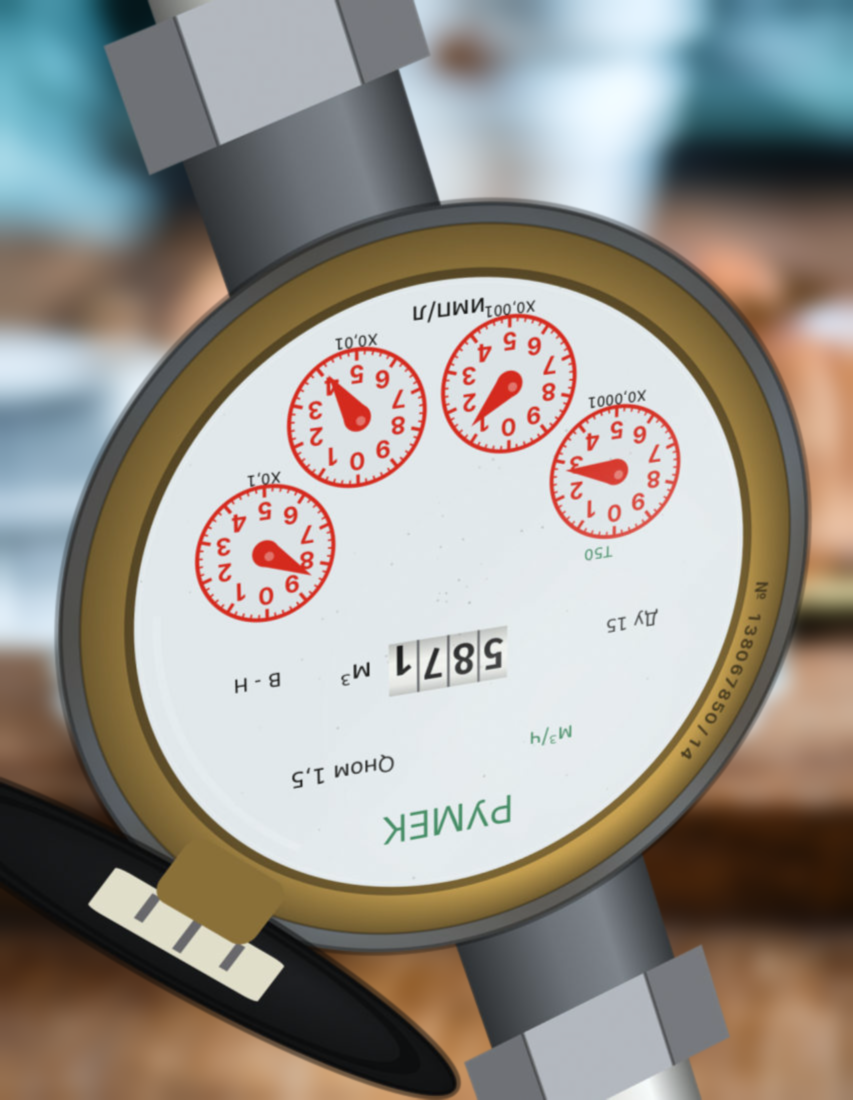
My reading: m³ 5870.8412
